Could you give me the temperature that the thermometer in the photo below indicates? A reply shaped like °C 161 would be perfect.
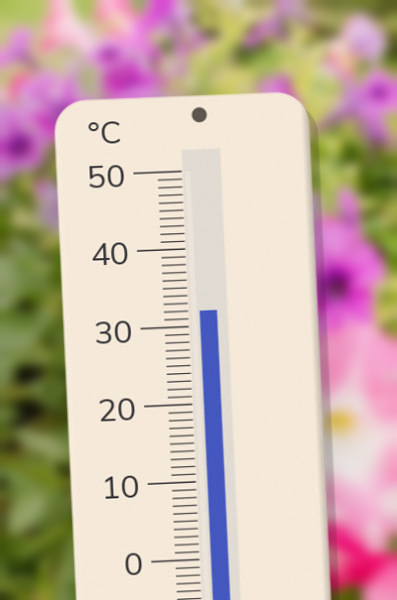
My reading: °C 32
